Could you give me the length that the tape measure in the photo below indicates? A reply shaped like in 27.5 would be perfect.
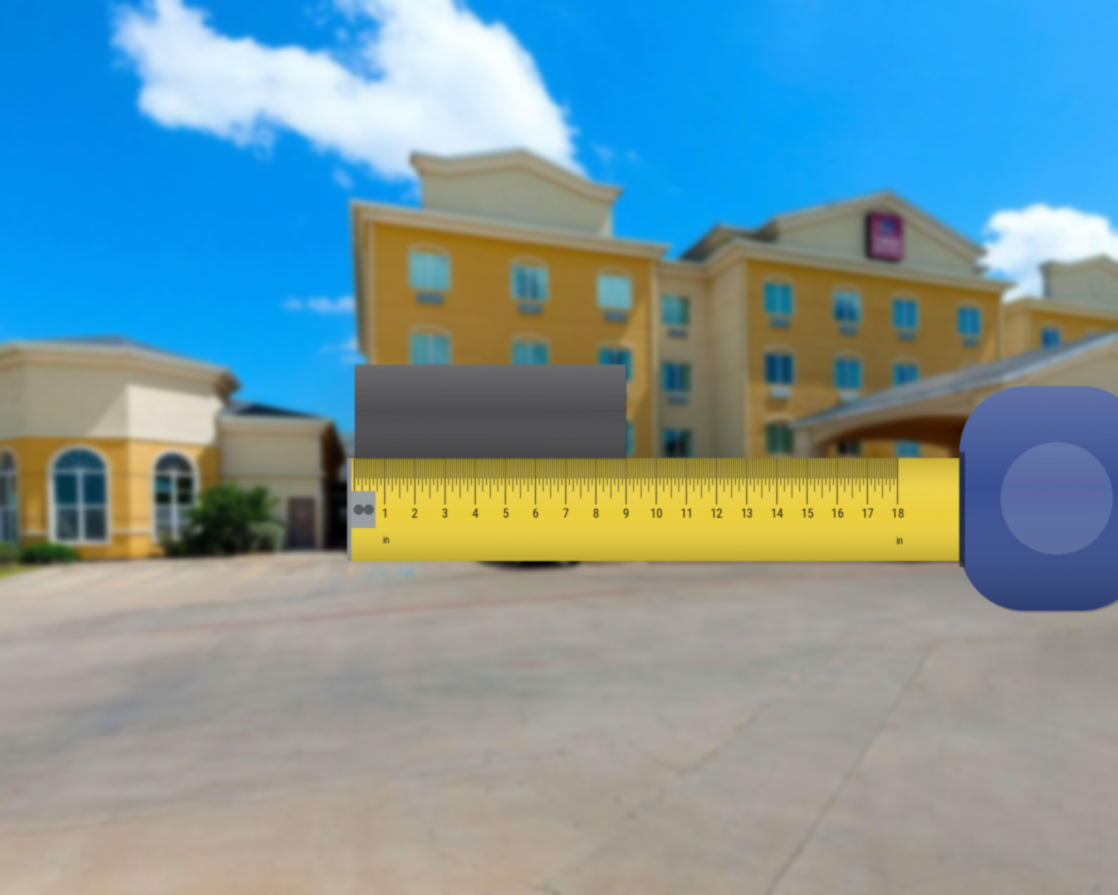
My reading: in 9
